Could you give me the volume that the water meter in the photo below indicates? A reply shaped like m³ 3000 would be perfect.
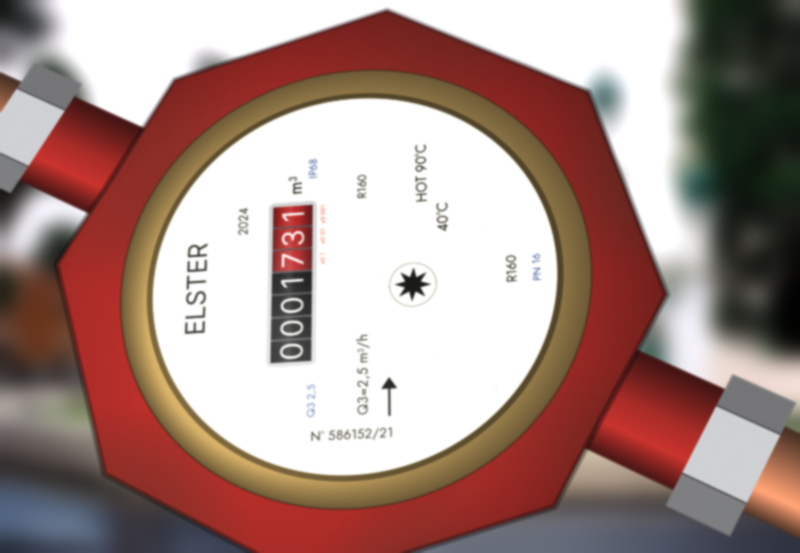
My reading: m³ 1.731
